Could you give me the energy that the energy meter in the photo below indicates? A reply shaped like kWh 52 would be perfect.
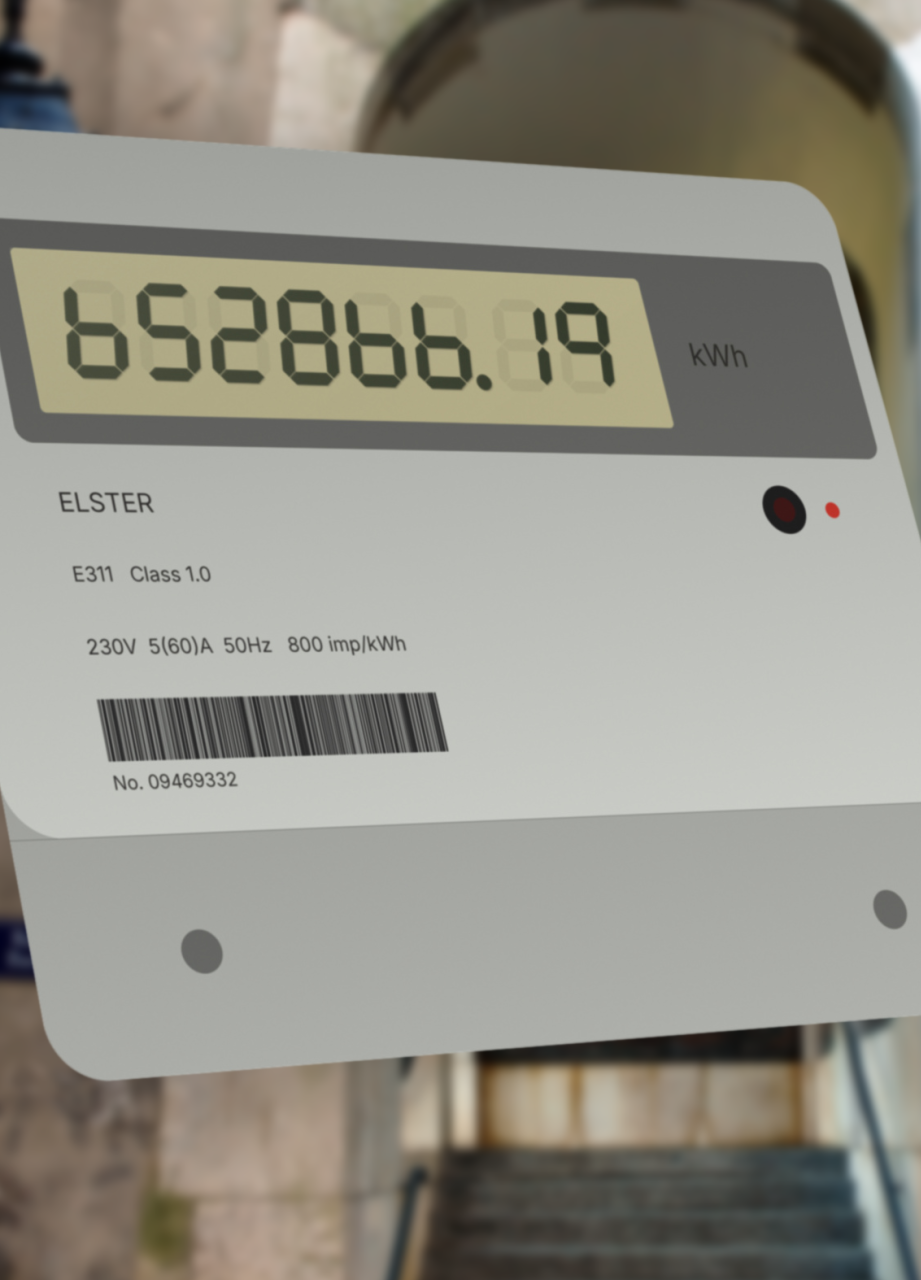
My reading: kWh 652866.19
